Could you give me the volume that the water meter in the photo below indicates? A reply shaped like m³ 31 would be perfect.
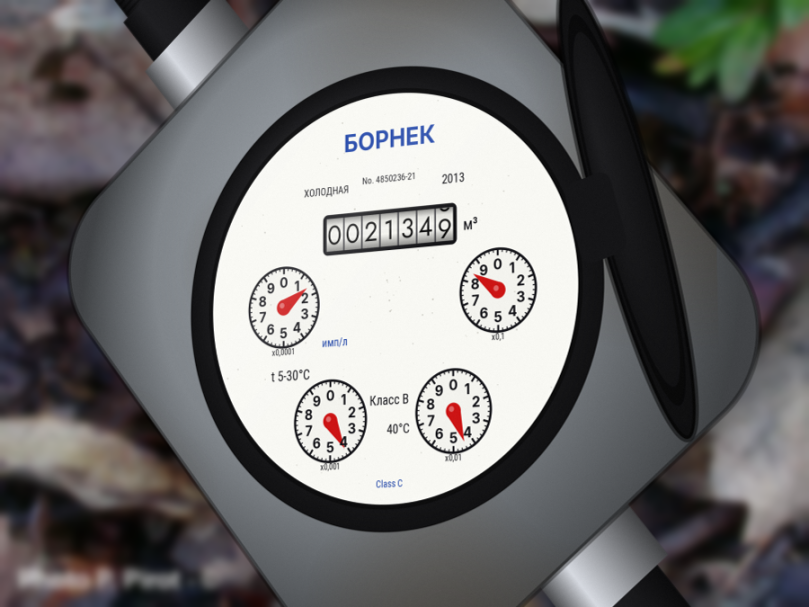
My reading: m³ 21348.8441
